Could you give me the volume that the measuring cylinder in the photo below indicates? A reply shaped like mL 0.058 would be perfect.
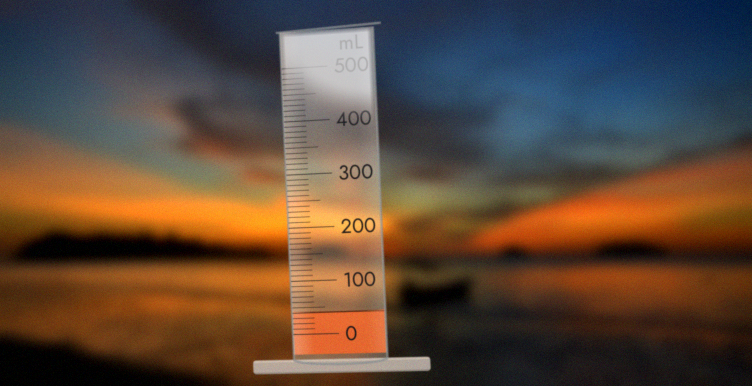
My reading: mL 40
